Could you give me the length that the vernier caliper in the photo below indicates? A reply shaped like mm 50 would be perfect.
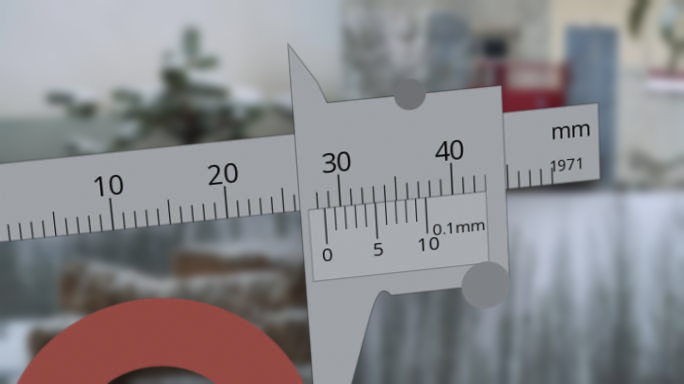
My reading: mm 28.6
